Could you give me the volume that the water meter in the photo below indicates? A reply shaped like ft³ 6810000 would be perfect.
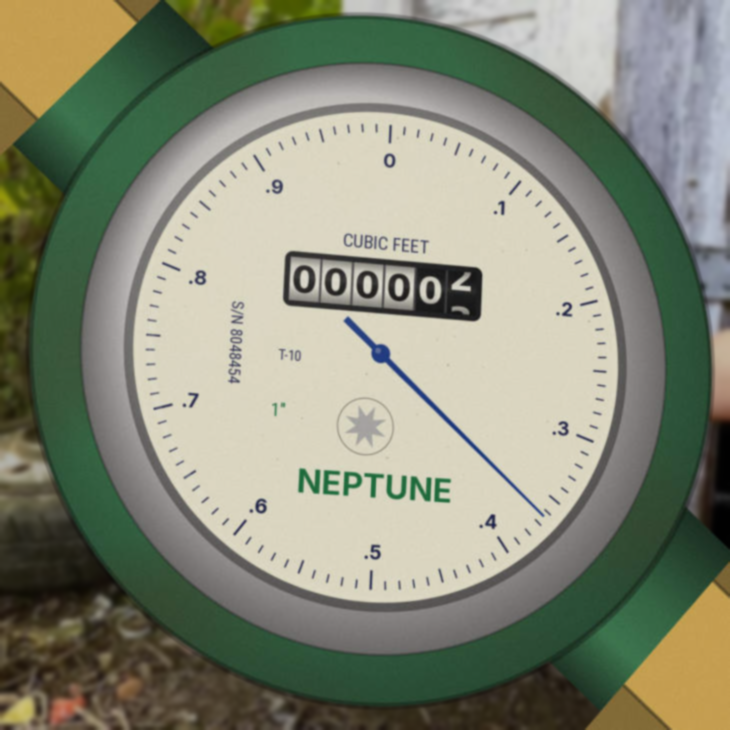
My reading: ft³ 2.36
